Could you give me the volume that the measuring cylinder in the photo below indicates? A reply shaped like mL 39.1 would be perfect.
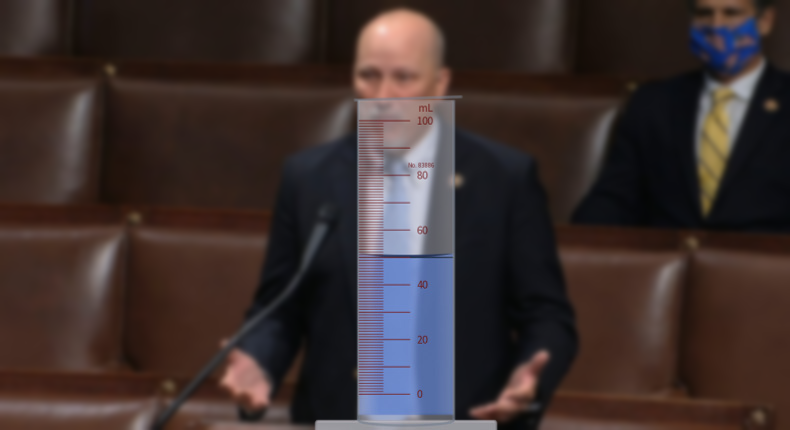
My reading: mL 50
